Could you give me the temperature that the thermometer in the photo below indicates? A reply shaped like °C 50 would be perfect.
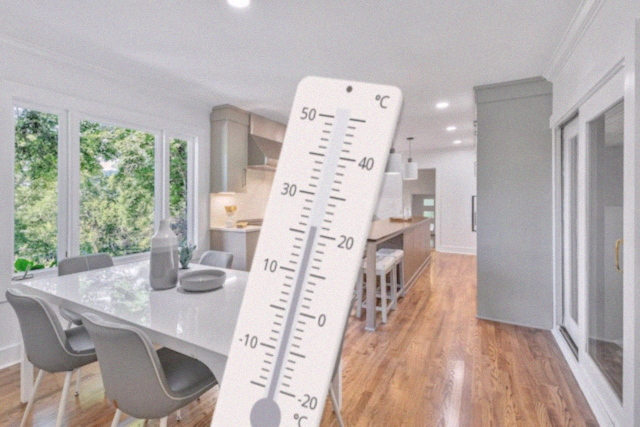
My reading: °C 22
